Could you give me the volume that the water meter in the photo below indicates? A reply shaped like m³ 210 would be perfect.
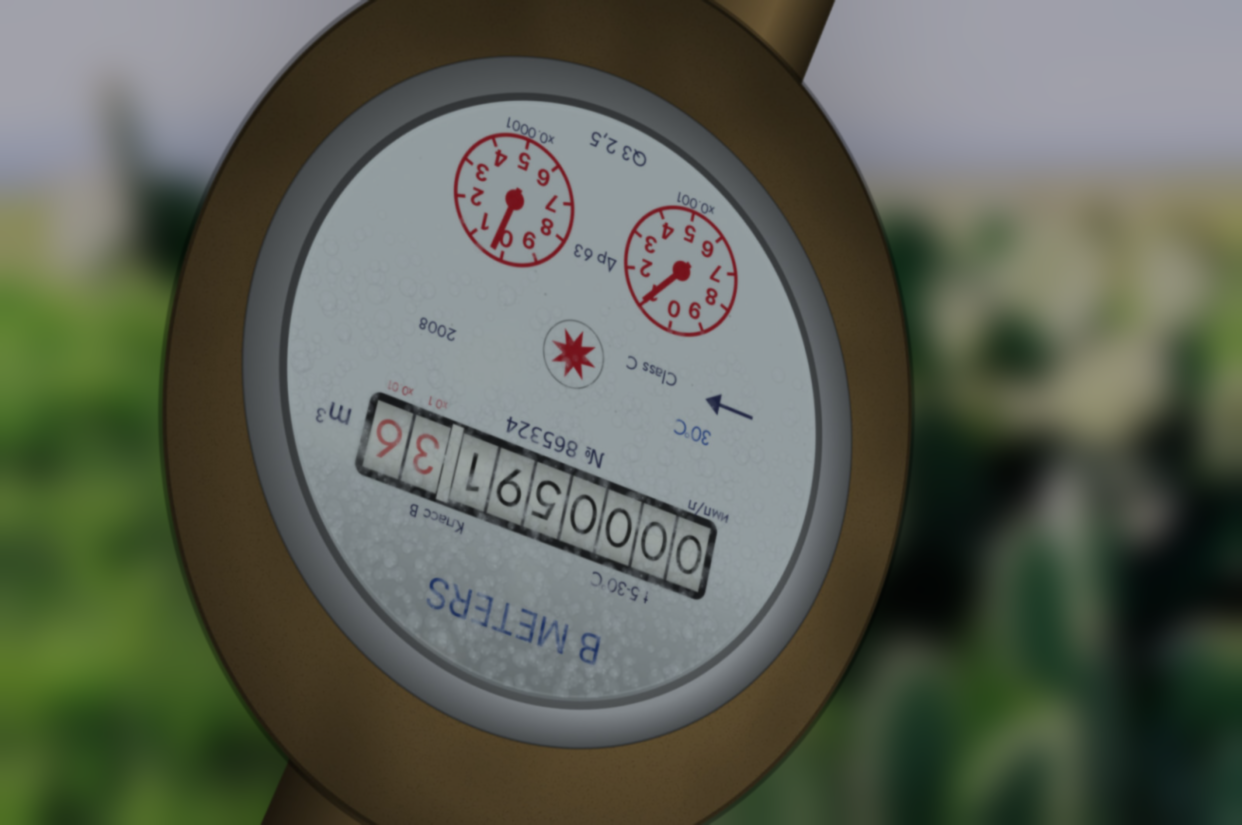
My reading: m³ 591.3610
